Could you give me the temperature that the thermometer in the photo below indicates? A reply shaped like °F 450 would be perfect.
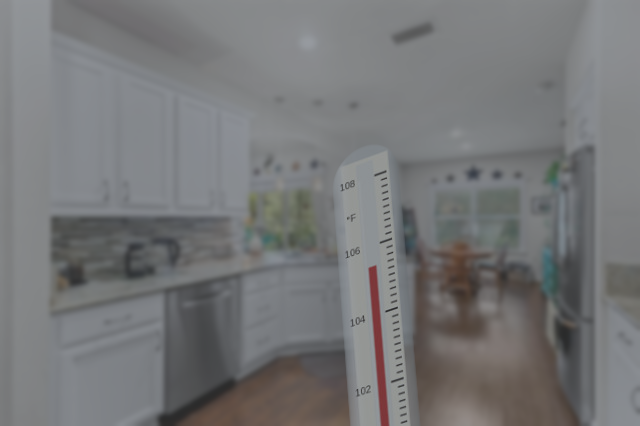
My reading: °F 105.4
